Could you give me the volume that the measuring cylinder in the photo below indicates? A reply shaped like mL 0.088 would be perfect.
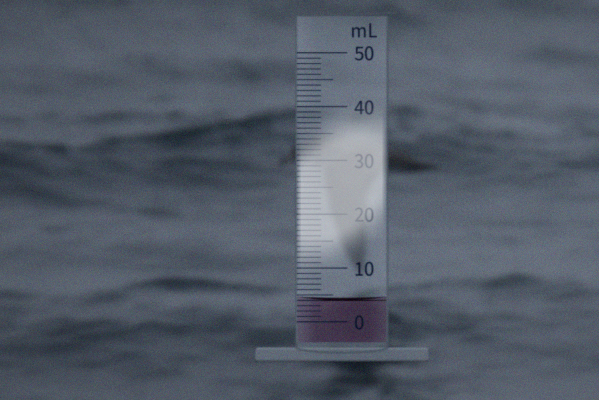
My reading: mL 4
